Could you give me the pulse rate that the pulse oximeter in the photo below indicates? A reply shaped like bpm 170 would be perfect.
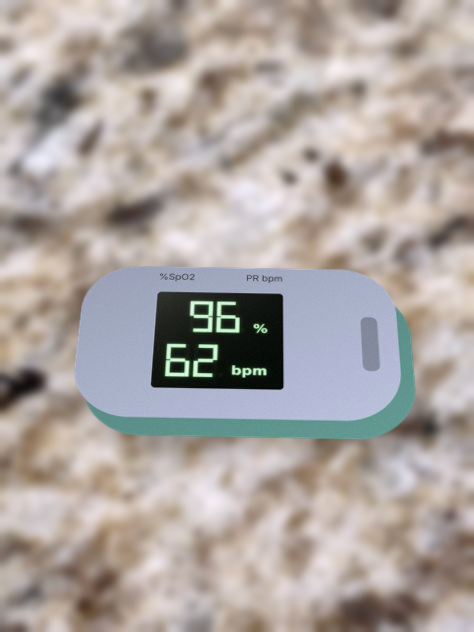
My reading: bpm 62
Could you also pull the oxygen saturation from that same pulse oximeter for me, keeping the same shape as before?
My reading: % 96
